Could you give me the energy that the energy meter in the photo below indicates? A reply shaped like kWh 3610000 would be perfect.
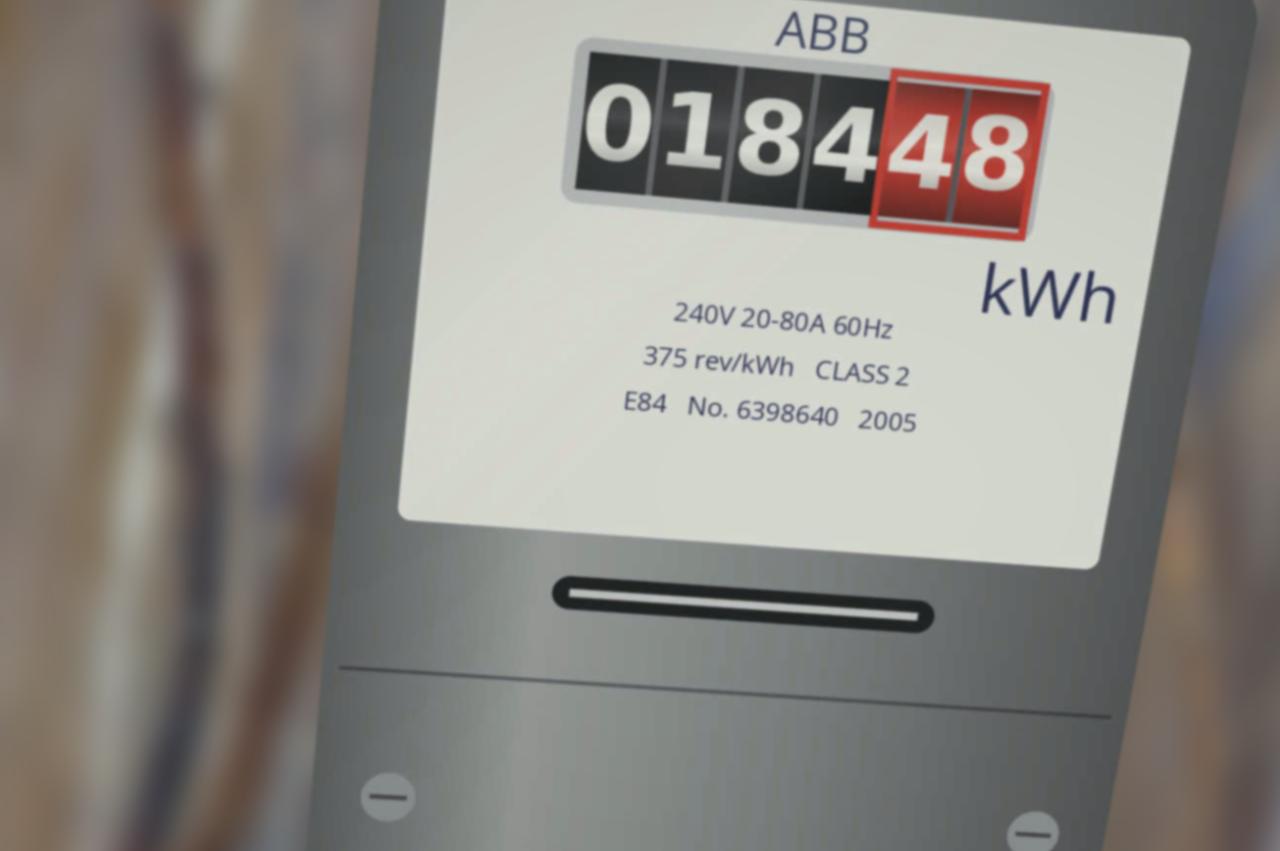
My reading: kWh 184.48
